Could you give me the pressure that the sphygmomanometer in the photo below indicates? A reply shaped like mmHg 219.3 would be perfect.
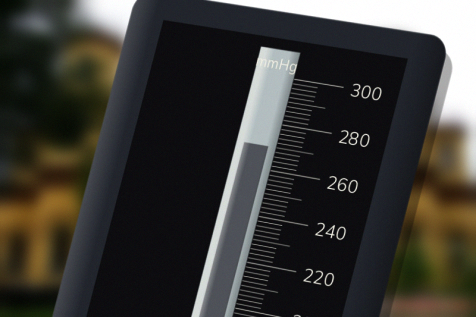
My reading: mmHg 270
